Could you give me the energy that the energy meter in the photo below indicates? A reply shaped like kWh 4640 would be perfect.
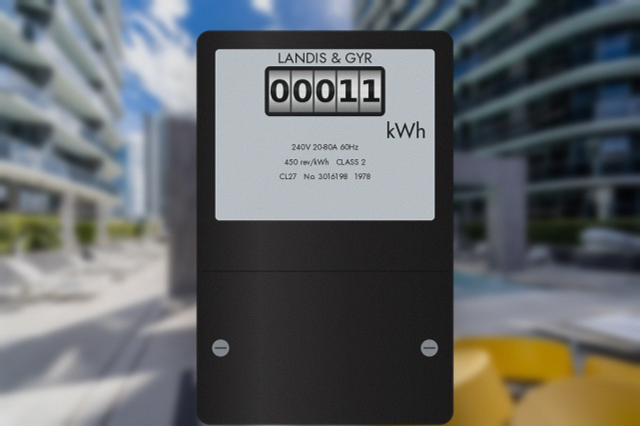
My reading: kWh 11
